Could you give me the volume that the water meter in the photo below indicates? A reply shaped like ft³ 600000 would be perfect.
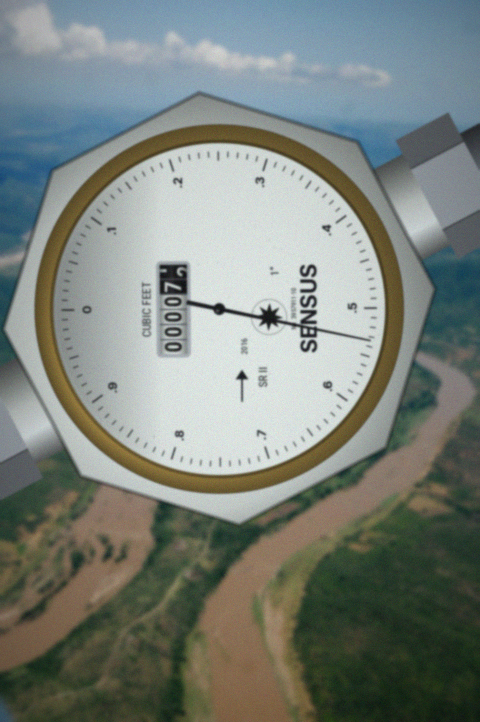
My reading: ft³ 71.53
